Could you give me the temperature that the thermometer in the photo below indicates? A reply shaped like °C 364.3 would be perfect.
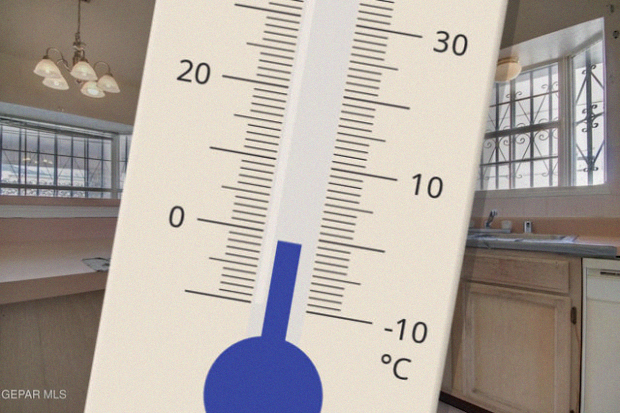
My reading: °C -1
